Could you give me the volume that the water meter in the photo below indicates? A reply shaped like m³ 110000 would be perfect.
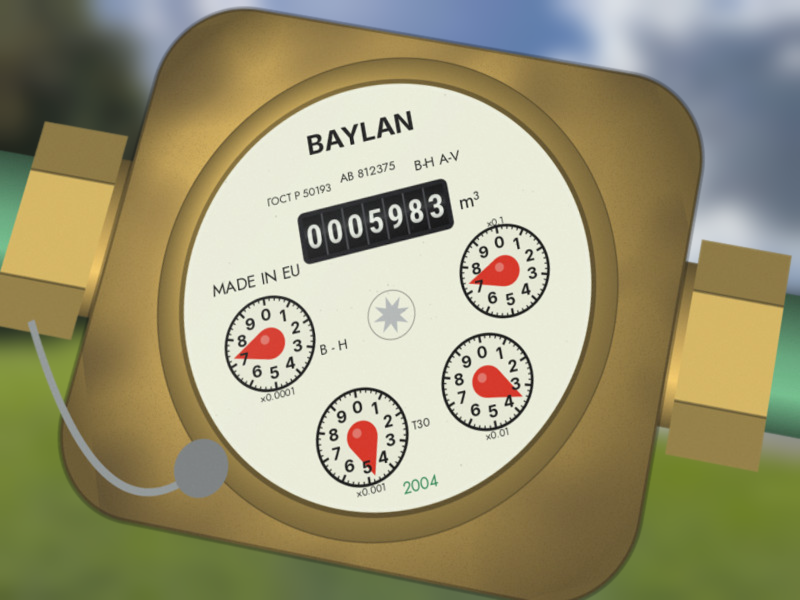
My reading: m³ 5983.7347
